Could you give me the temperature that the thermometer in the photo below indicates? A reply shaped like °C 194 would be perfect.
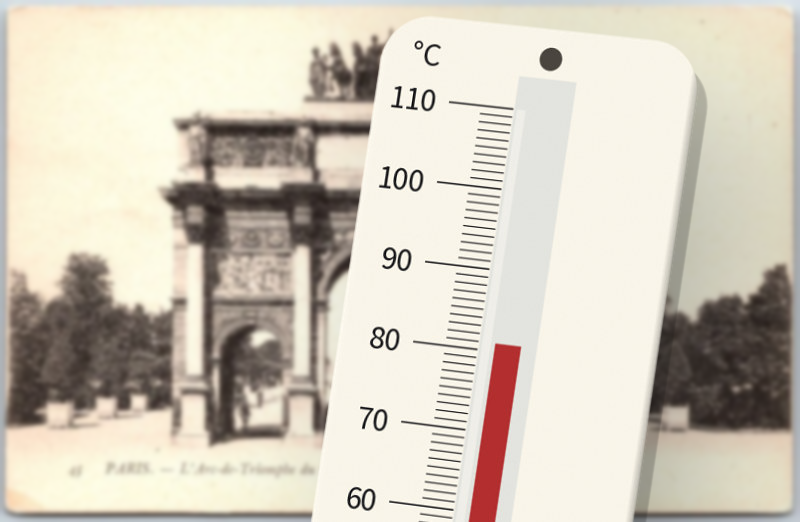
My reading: °C 81
